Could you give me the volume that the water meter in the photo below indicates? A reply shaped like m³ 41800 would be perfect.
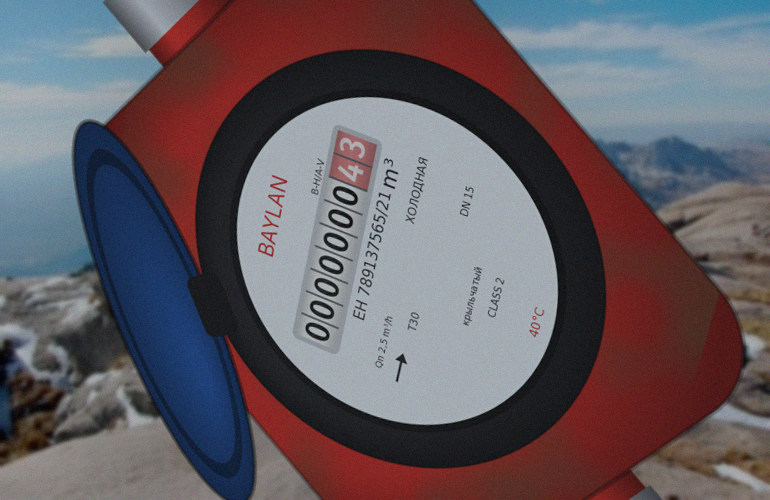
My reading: m³ 0.43
